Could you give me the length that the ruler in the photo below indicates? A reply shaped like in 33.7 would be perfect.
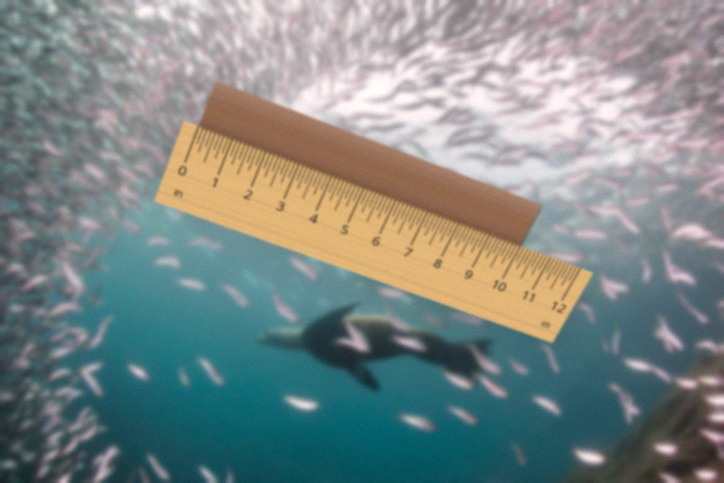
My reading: in 10
